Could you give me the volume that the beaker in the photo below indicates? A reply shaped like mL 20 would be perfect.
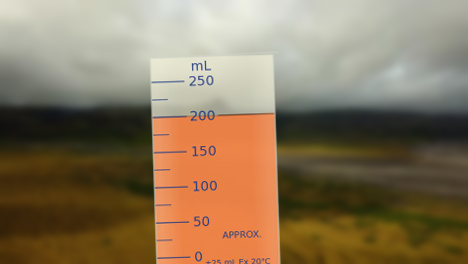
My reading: mL 200
